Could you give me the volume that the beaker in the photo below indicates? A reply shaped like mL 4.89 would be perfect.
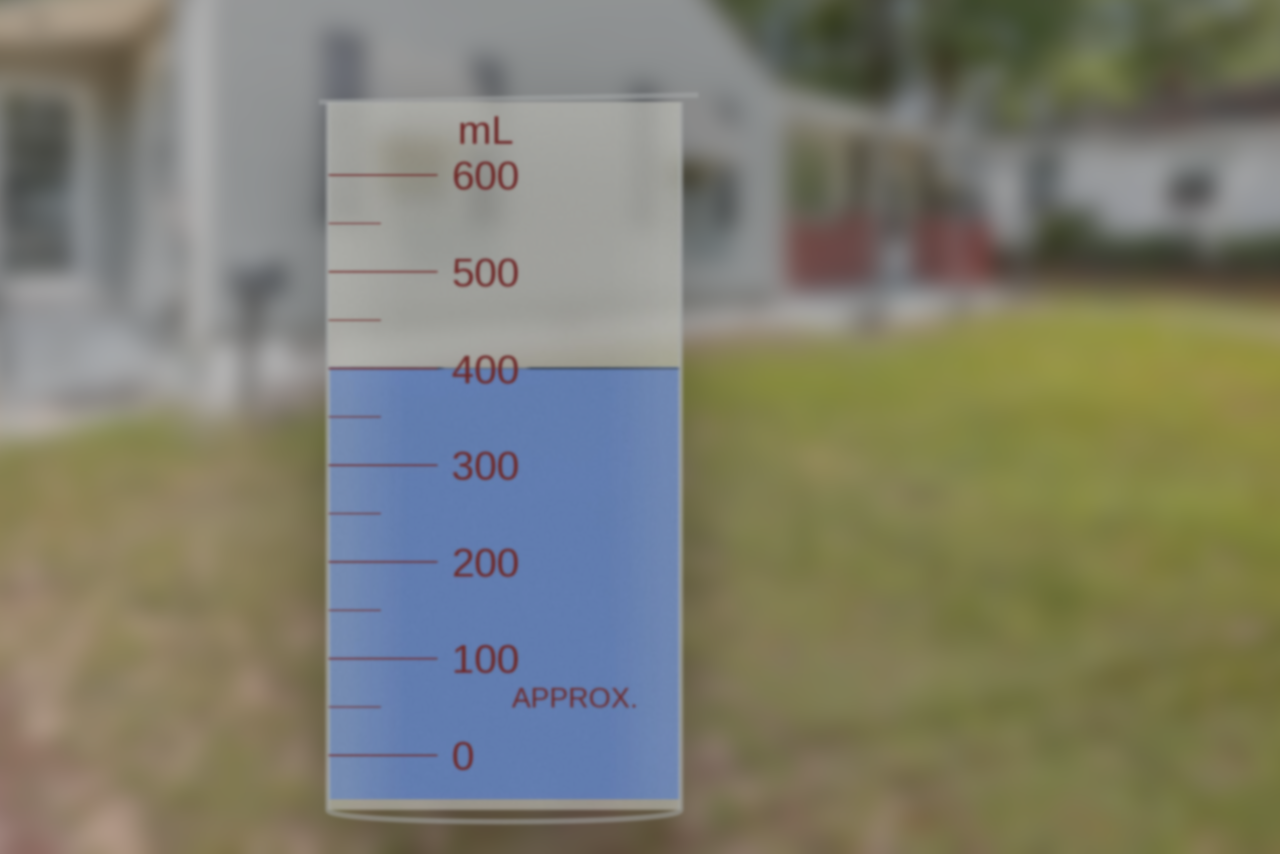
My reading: mL 400
